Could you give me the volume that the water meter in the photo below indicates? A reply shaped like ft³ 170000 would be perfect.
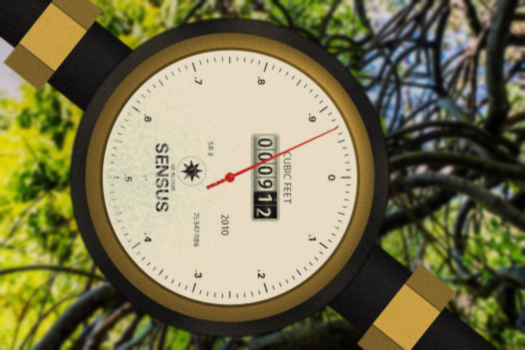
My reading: ft³ 911.93
